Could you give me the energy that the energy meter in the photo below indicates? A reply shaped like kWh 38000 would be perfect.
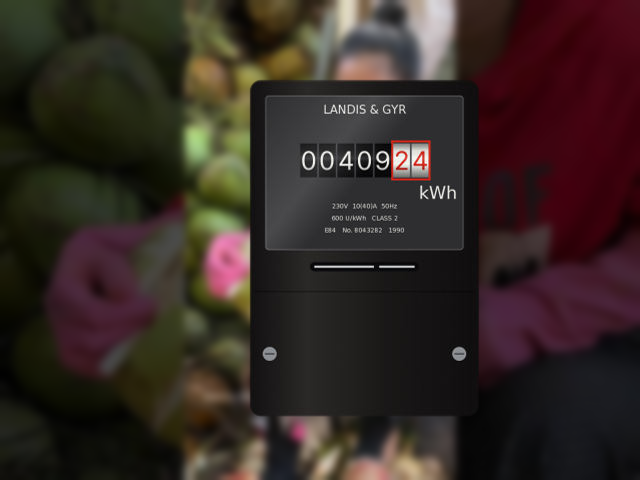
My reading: kWh 409.24
